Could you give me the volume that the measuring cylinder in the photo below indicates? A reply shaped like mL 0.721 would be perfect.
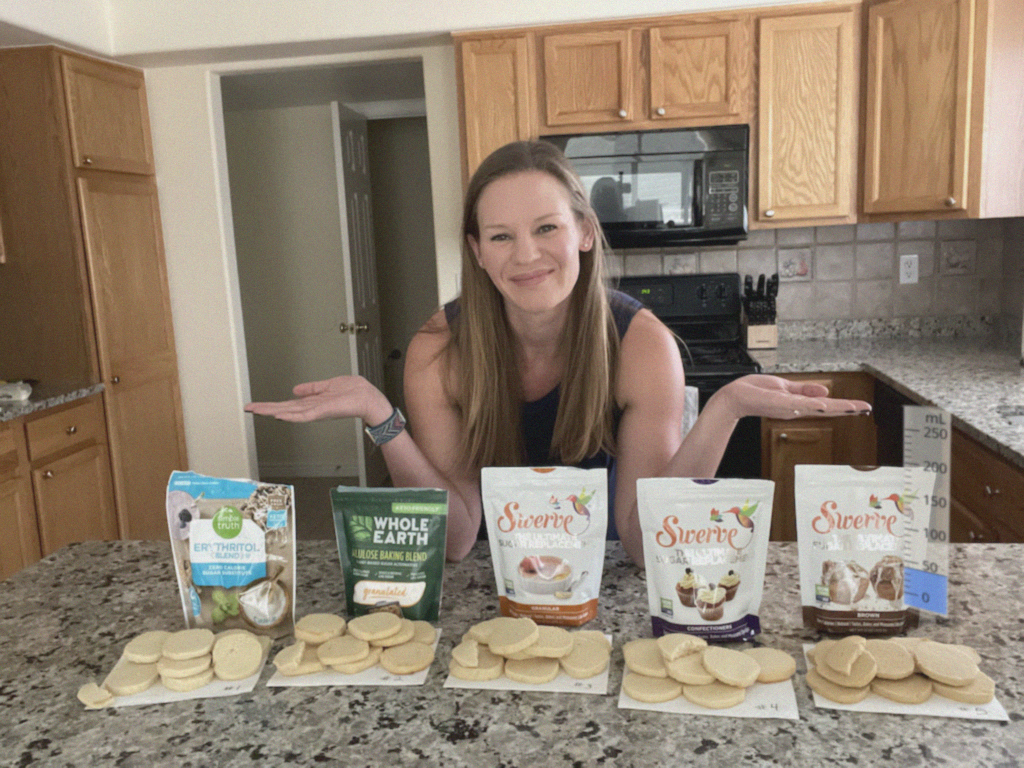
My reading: mL 40
